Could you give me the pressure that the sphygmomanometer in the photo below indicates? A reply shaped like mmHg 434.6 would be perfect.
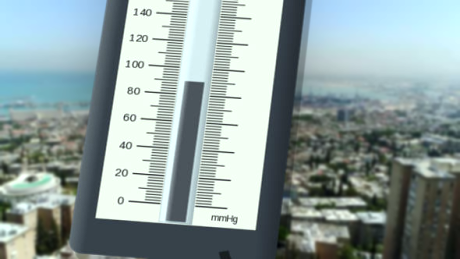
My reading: mmHg 90
